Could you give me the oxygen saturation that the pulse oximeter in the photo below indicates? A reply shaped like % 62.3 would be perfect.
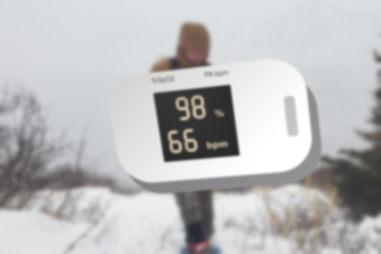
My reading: % 98
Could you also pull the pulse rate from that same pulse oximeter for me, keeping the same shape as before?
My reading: bpm 66
